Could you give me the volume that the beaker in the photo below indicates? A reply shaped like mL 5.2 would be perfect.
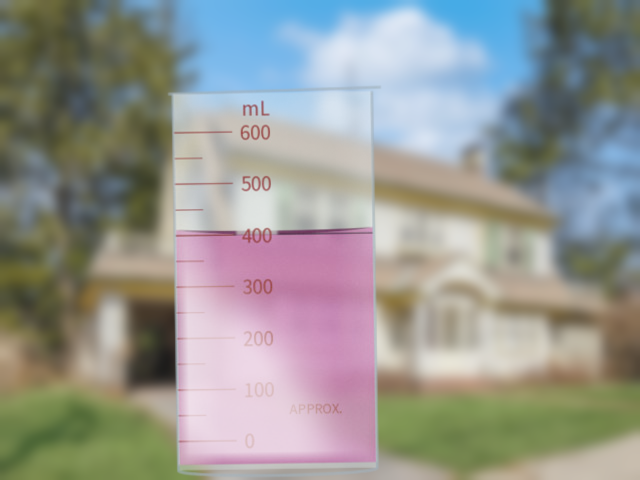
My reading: mL 400
